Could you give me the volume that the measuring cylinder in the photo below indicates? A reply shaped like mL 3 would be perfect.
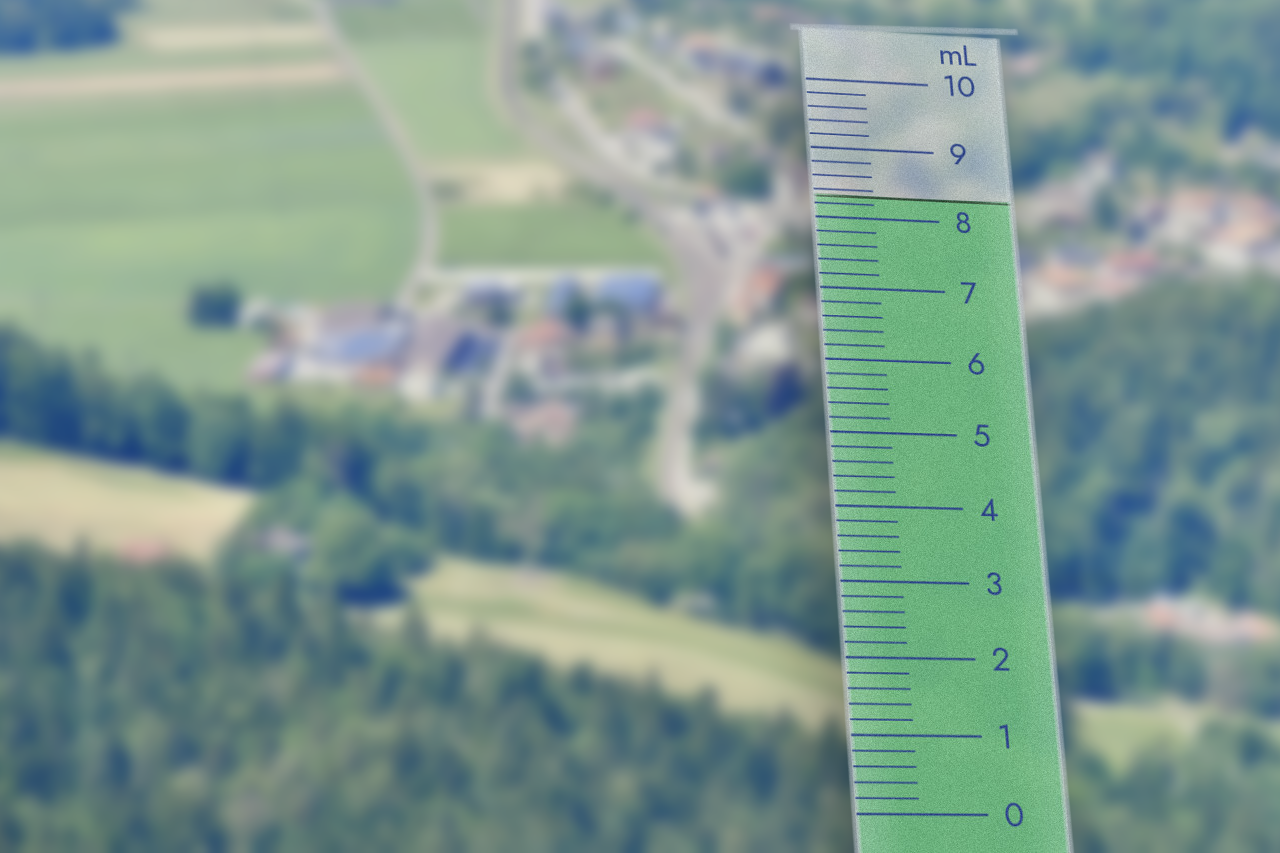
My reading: mL 8.3
